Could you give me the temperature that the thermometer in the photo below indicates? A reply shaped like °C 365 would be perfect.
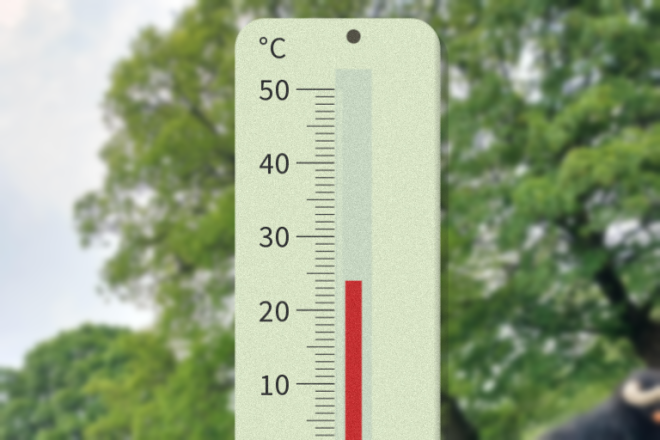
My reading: °C 24
